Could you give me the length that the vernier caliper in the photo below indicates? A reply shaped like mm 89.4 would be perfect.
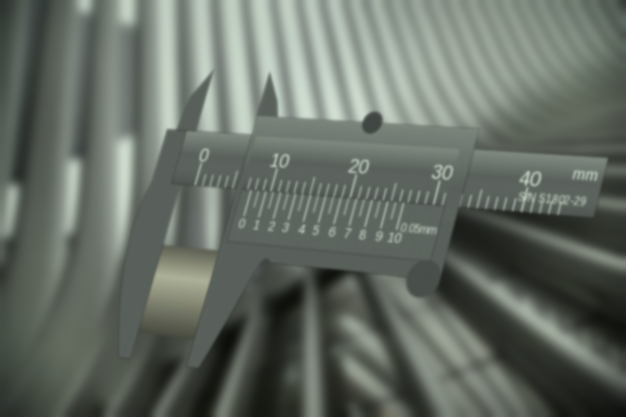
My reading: mm 7.5
